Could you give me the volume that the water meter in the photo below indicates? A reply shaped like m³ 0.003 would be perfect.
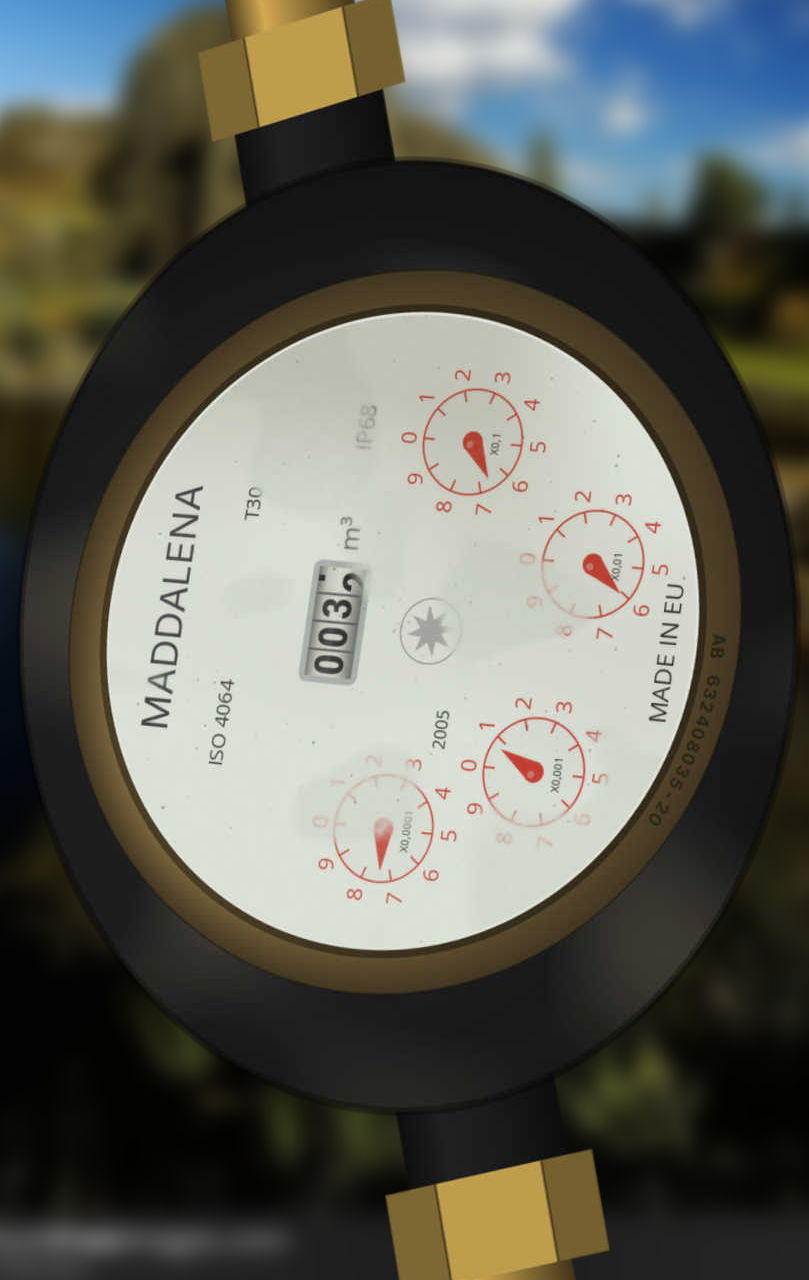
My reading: m³ 31.6607
